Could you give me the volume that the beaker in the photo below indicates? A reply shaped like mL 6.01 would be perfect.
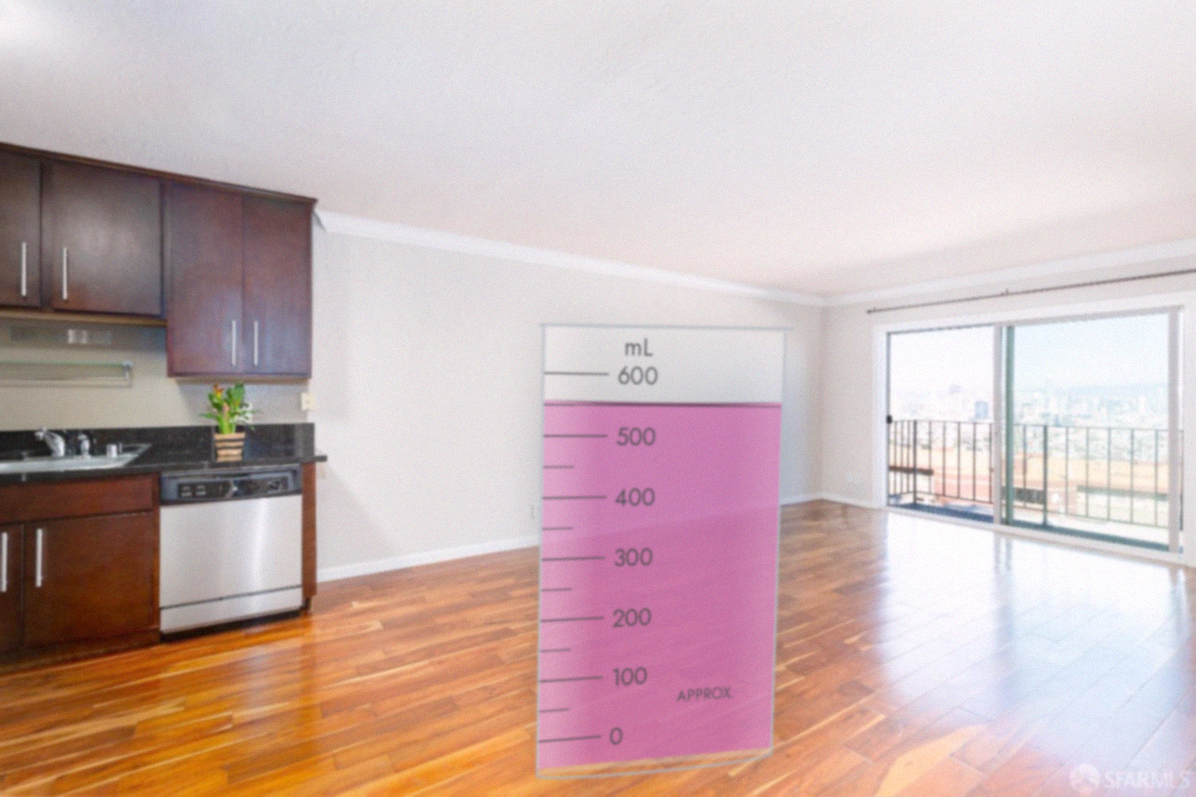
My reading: mL 550
